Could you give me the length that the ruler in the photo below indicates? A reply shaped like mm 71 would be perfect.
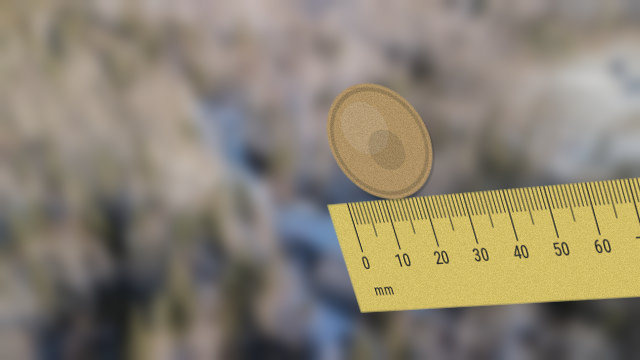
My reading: mm 26
